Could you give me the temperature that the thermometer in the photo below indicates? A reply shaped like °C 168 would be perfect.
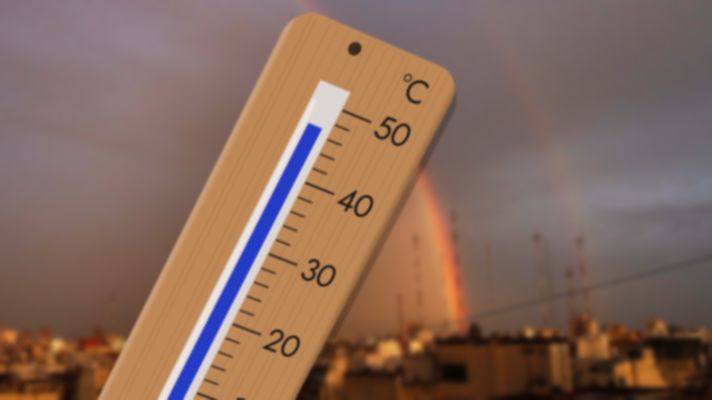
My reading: °C 47
